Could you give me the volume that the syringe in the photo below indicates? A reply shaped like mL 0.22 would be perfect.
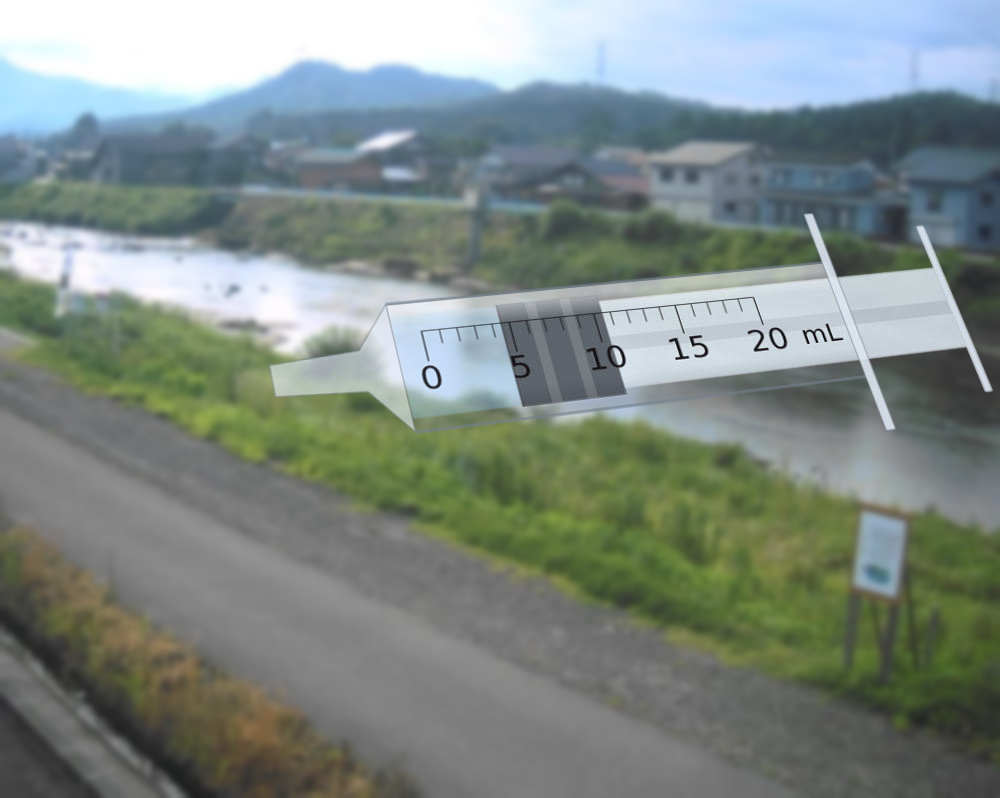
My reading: mL 4.5
